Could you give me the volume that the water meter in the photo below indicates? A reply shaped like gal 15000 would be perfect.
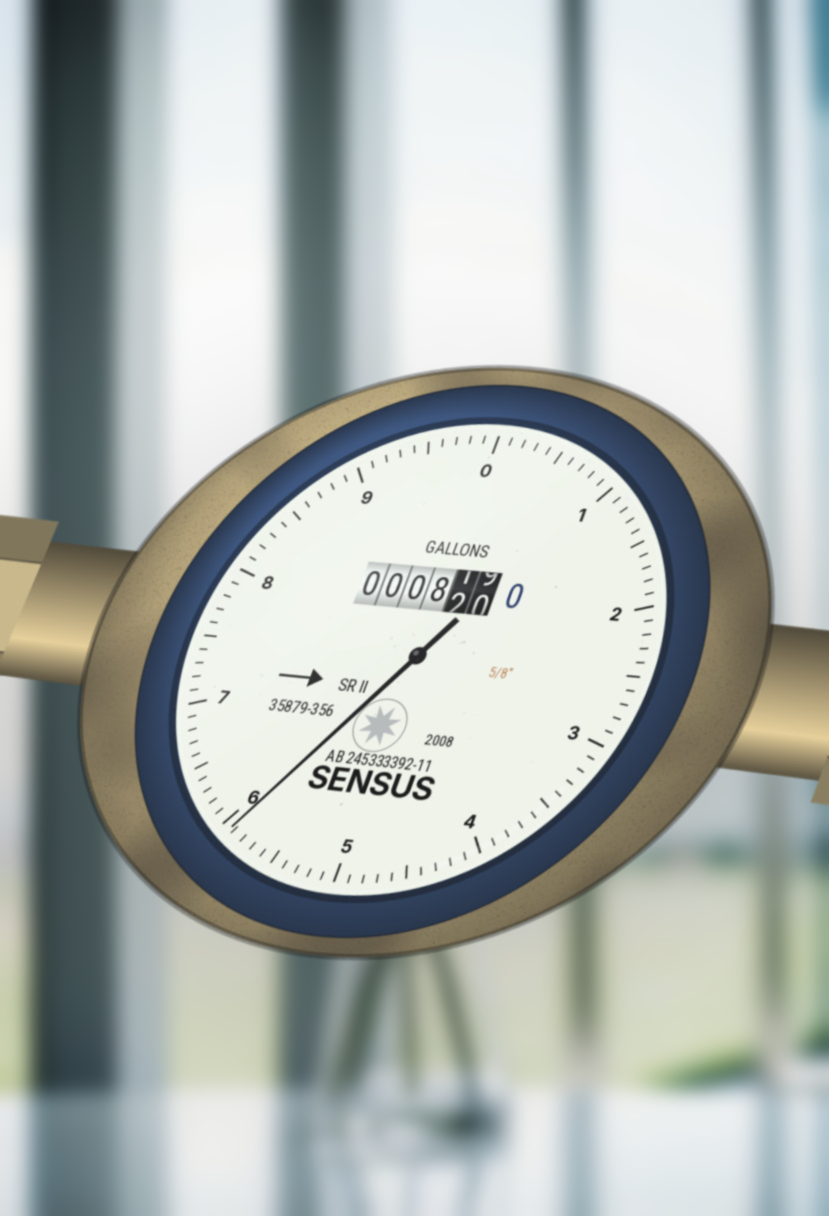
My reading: gal 8195.9
